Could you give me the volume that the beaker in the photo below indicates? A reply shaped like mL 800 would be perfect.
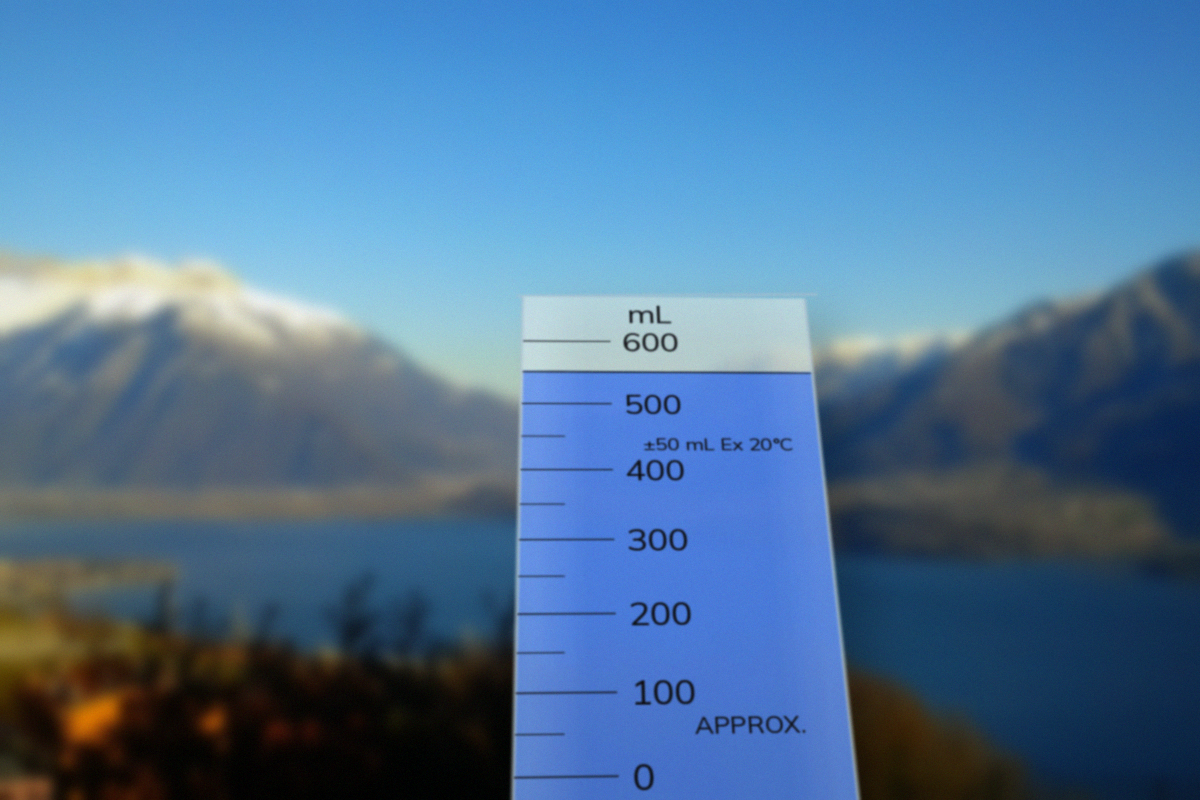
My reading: mL 550
